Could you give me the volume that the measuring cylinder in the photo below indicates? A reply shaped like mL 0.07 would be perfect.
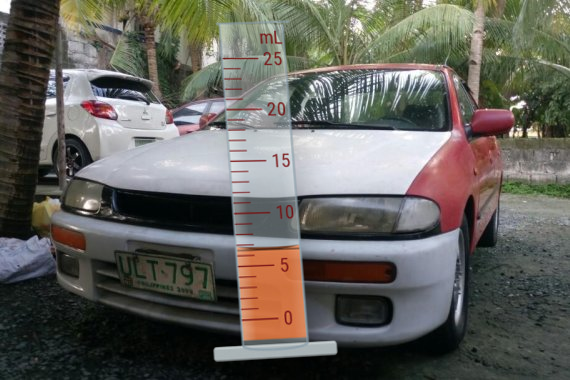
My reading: mL 6.5
